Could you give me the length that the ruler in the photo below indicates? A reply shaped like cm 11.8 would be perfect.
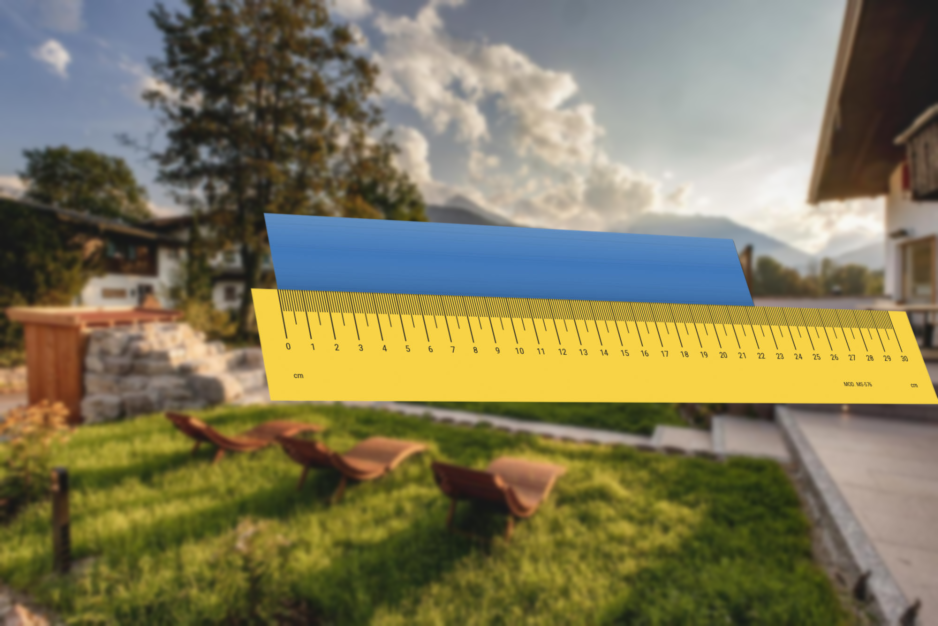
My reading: cm 22.5
